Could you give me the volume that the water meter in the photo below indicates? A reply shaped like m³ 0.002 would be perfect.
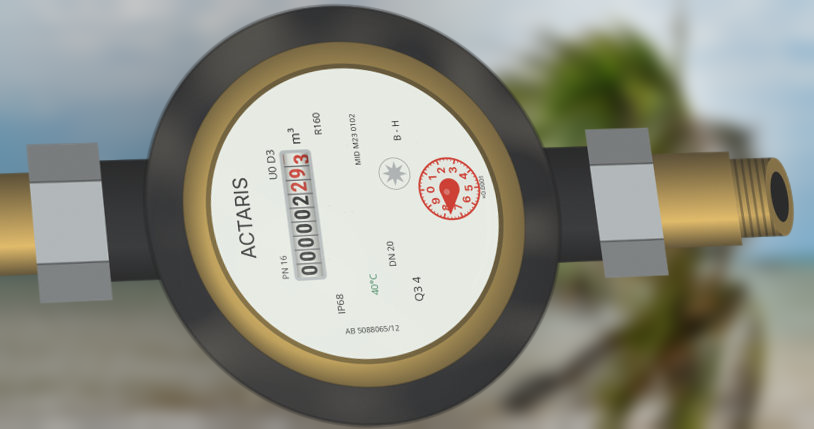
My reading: m³ 2.2927
